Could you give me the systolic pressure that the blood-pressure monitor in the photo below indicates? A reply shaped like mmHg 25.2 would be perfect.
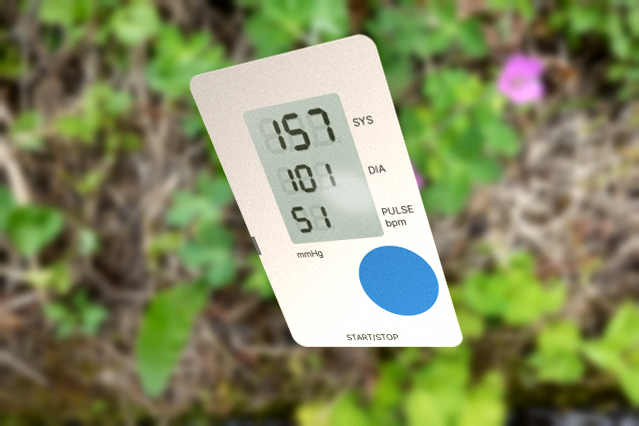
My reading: mmHg 157
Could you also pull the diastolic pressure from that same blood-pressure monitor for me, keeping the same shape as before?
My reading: mmHg 101
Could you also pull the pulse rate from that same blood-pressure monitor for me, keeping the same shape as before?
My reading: bpm 51
